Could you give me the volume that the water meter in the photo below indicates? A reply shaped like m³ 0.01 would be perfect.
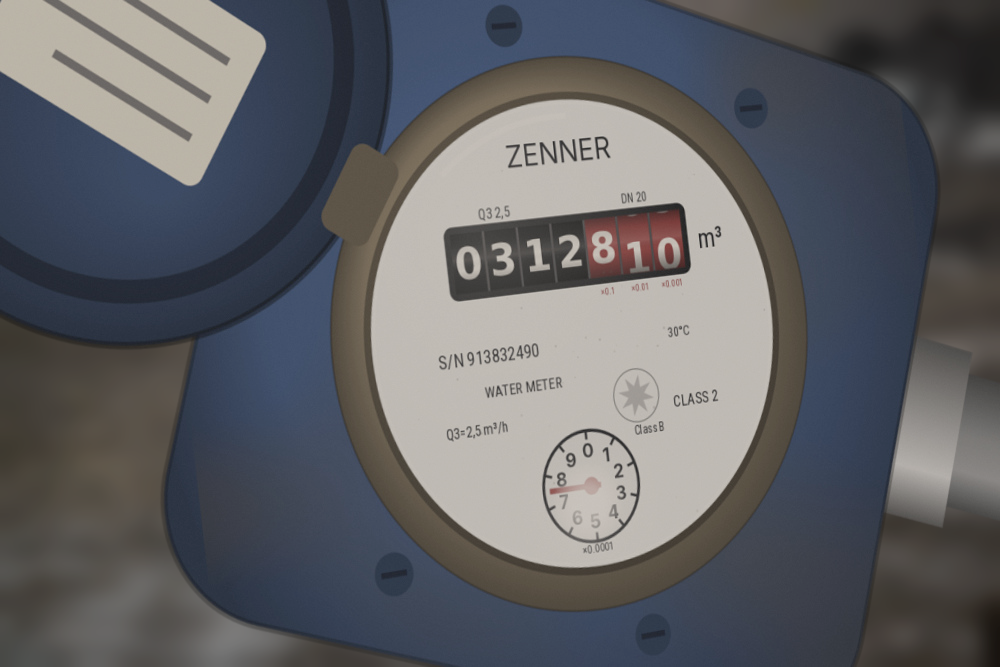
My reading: m³ 312.8097
